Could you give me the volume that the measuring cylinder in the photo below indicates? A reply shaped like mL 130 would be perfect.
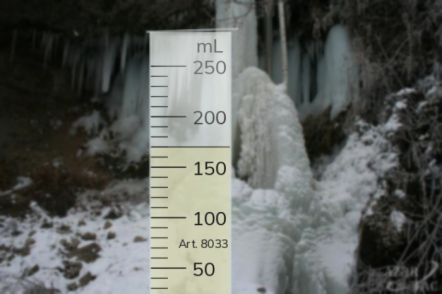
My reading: mL 170
